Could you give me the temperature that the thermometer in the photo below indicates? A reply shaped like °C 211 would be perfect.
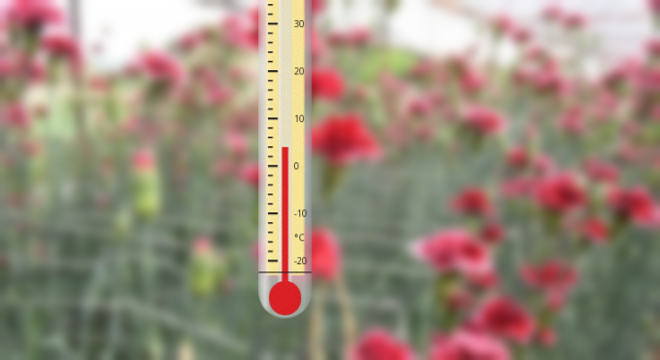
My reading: °C 4
